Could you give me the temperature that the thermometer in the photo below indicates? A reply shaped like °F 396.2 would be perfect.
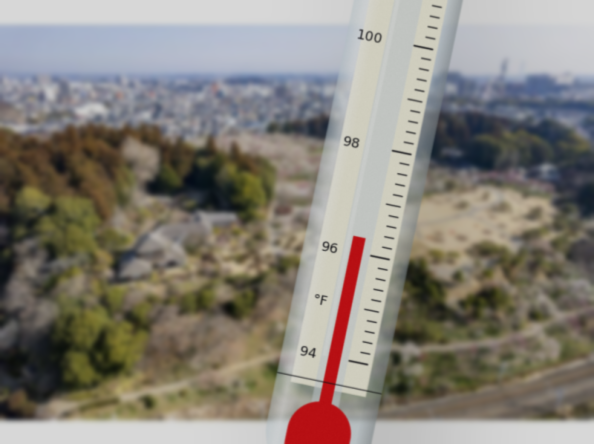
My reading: °F 96.3
